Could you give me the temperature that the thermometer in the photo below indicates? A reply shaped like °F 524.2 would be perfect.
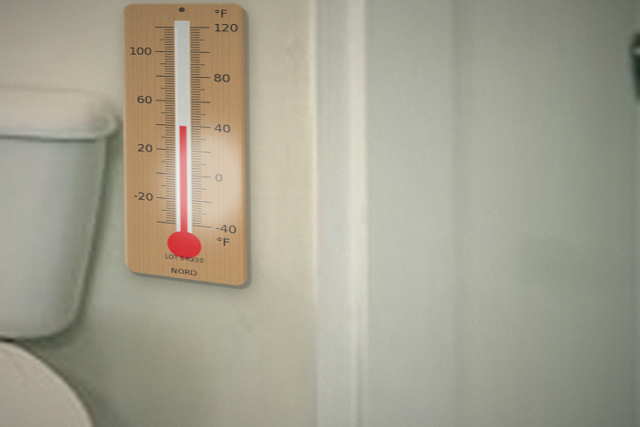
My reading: °F 40
